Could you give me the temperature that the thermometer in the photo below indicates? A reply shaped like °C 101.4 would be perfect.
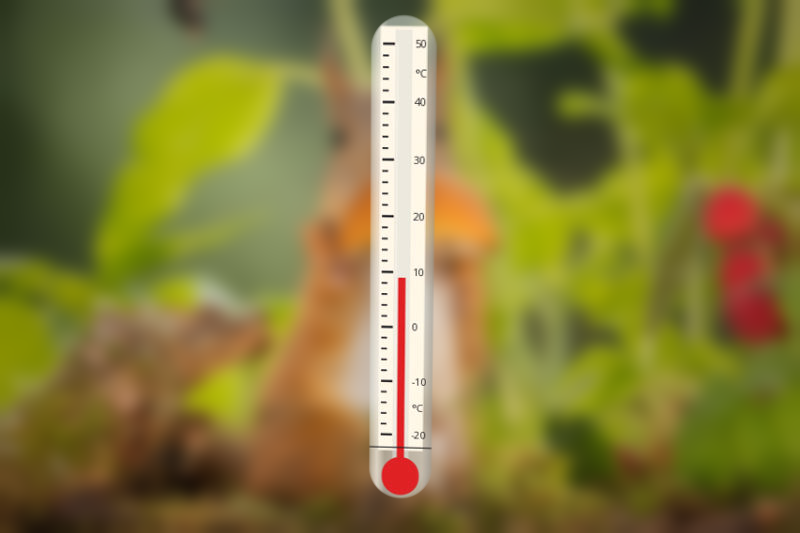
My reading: °C 9
